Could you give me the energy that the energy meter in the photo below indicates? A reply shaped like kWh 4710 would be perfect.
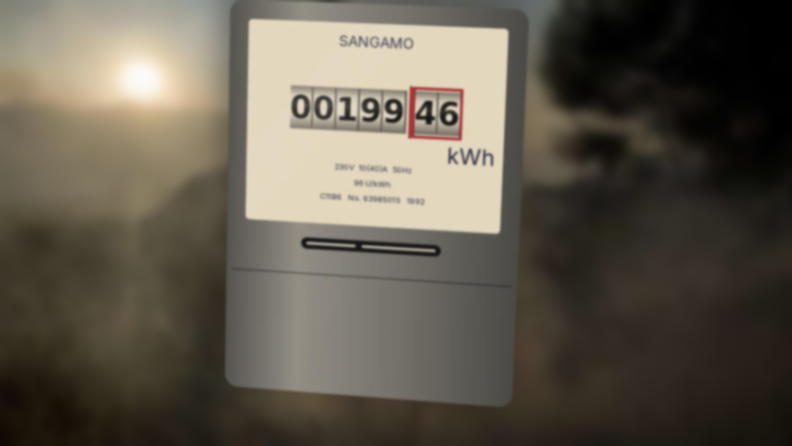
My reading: kWh 199.46
